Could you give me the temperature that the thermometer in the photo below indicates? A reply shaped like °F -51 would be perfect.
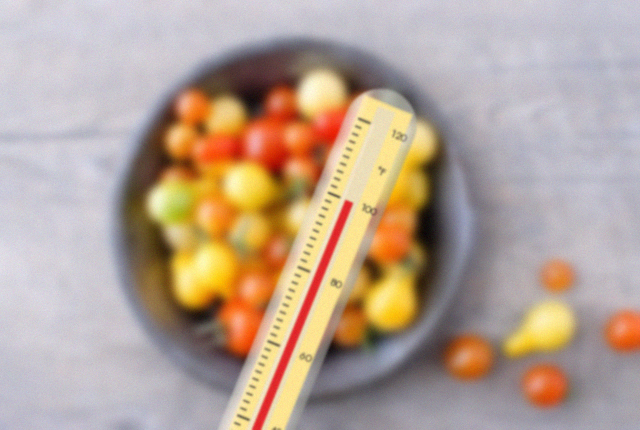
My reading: °F 100
